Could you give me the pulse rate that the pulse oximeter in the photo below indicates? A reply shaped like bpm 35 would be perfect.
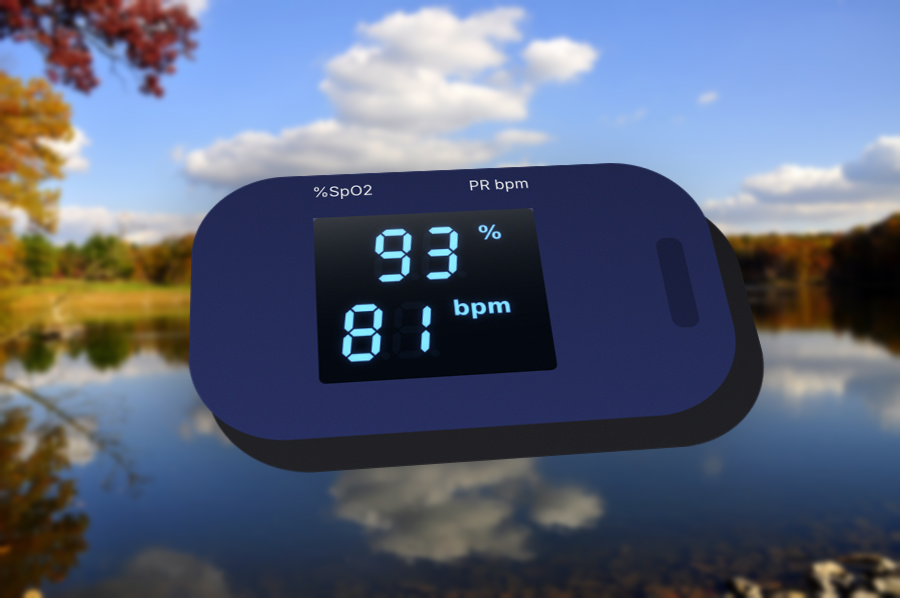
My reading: bpm 81
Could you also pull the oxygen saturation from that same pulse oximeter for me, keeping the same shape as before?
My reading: % 93
